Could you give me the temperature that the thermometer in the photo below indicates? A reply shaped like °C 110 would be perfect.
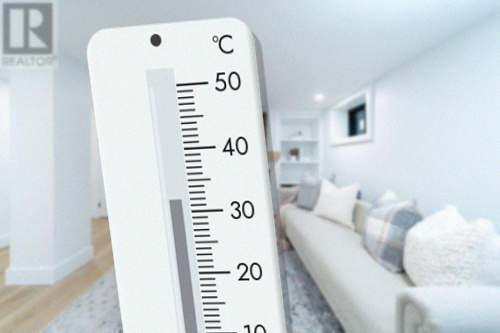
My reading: °C 32
